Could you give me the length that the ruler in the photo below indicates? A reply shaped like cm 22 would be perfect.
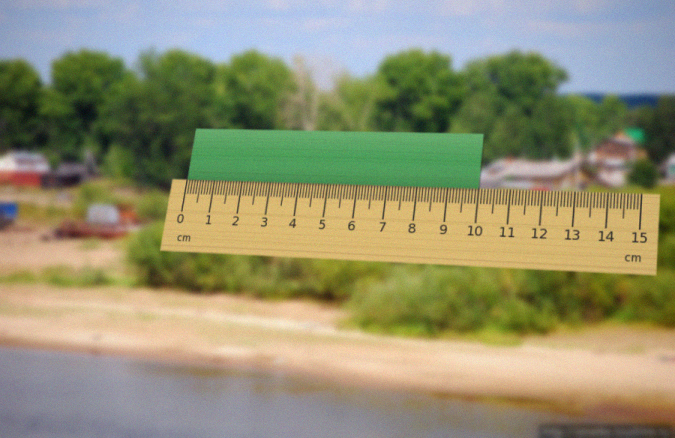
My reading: cm 10
